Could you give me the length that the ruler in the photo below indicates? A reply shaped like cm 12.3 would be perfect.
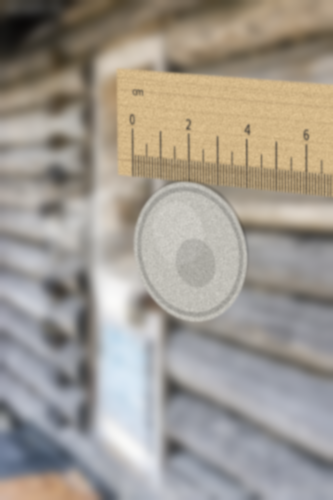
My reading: cm 4
